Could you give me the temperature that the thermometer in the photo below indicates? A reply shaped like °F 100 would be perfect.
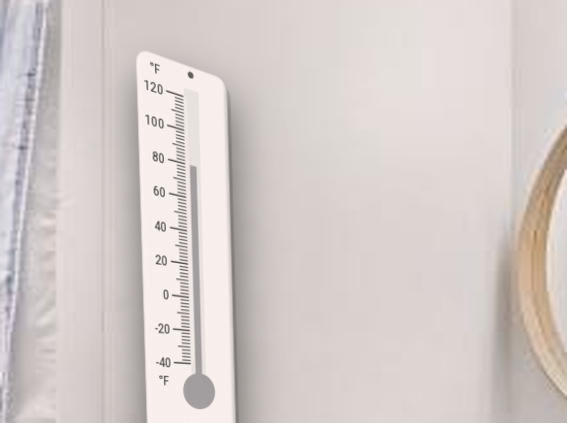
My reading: °F 80
